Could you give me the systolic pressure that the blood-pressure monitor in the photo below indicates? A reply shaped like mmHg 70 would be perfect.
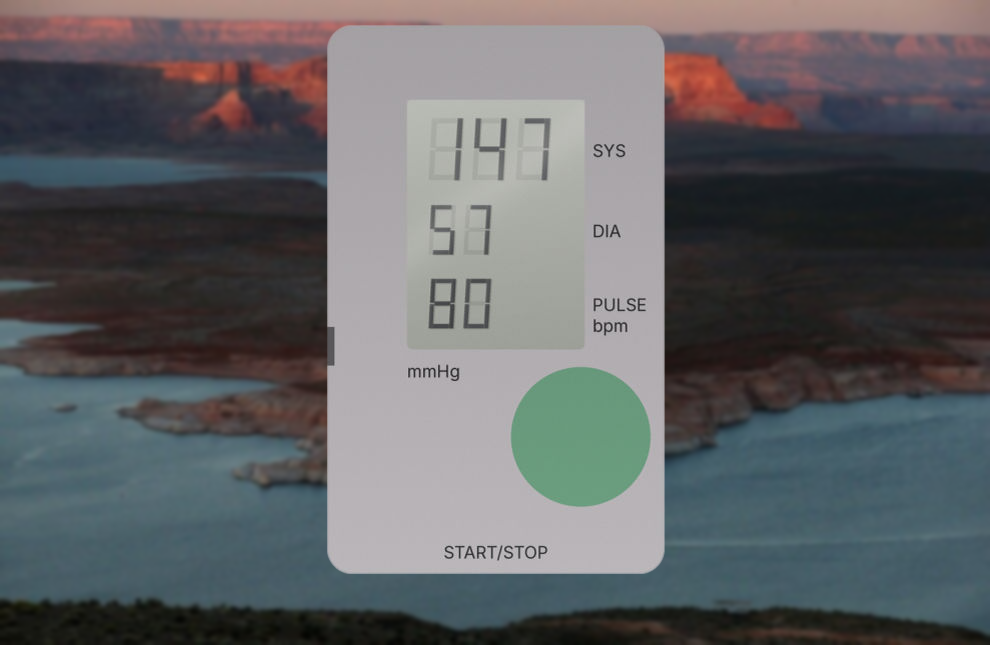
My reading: mmHg 147
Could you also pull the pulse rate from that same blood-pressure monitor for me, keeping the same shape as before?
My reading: bpm 80
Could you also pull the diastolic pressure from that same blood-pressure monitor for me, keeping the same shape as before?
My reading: mmHg 57
